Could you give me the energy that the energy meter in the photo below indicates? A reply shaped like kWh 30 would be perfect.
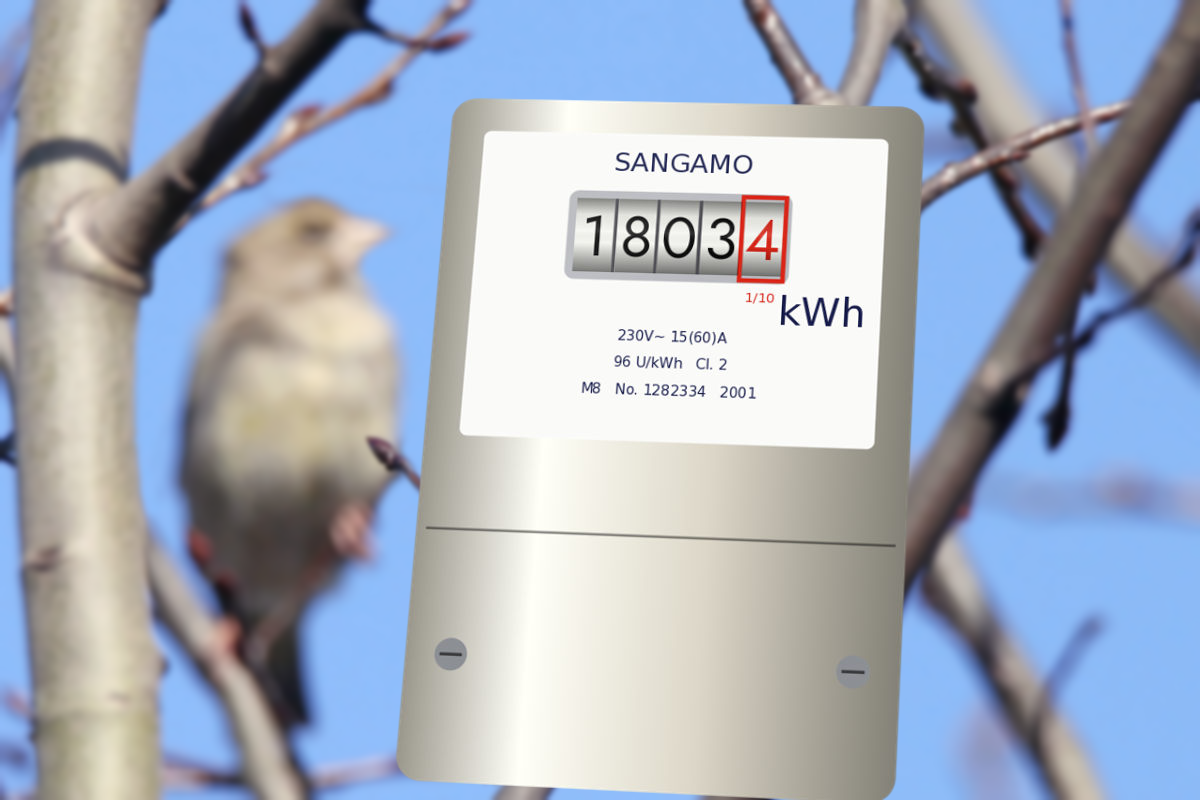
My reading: kWh 1803.4
